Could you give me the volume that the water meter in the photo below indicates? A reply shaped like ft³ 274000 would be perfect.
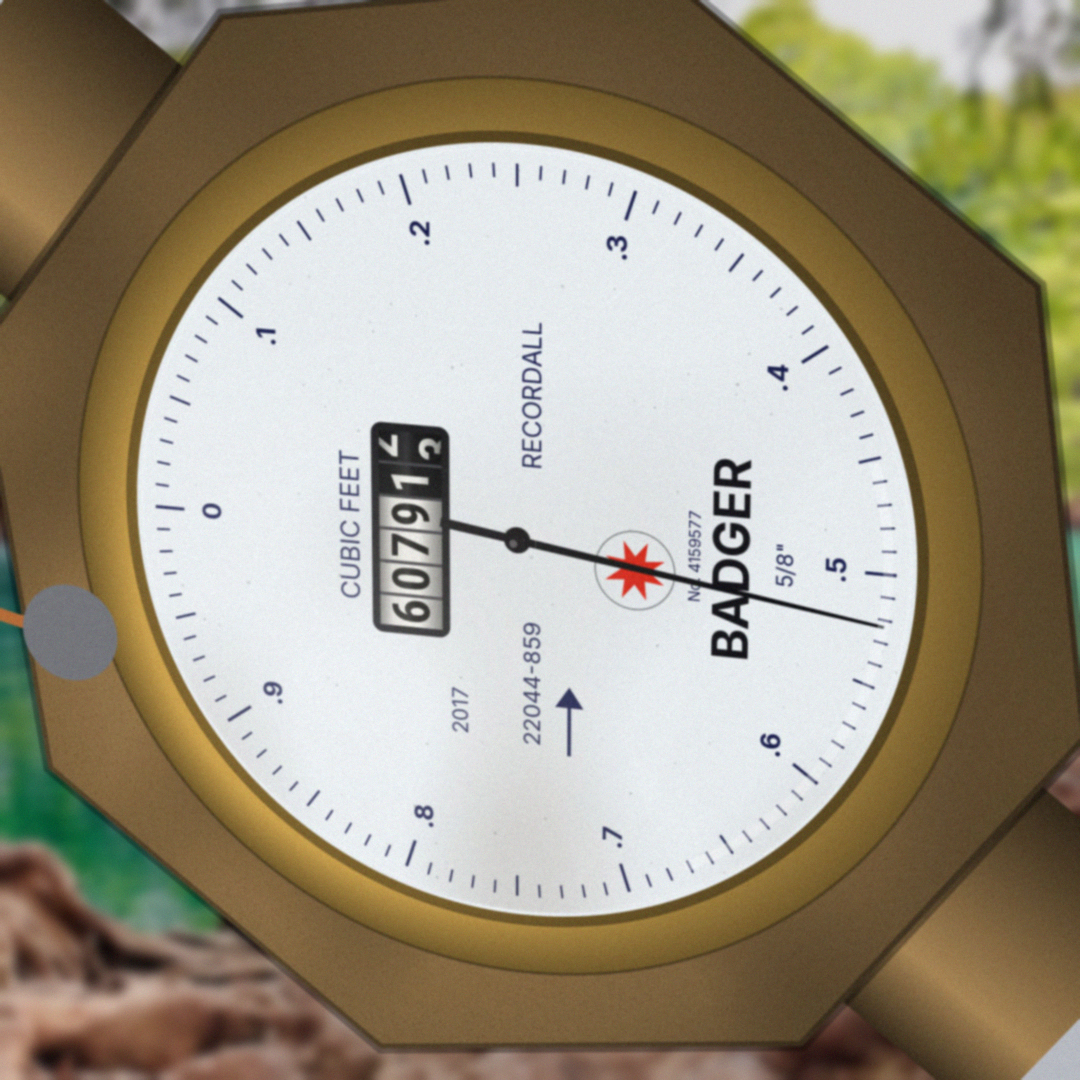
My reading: ft³ 607912.52
